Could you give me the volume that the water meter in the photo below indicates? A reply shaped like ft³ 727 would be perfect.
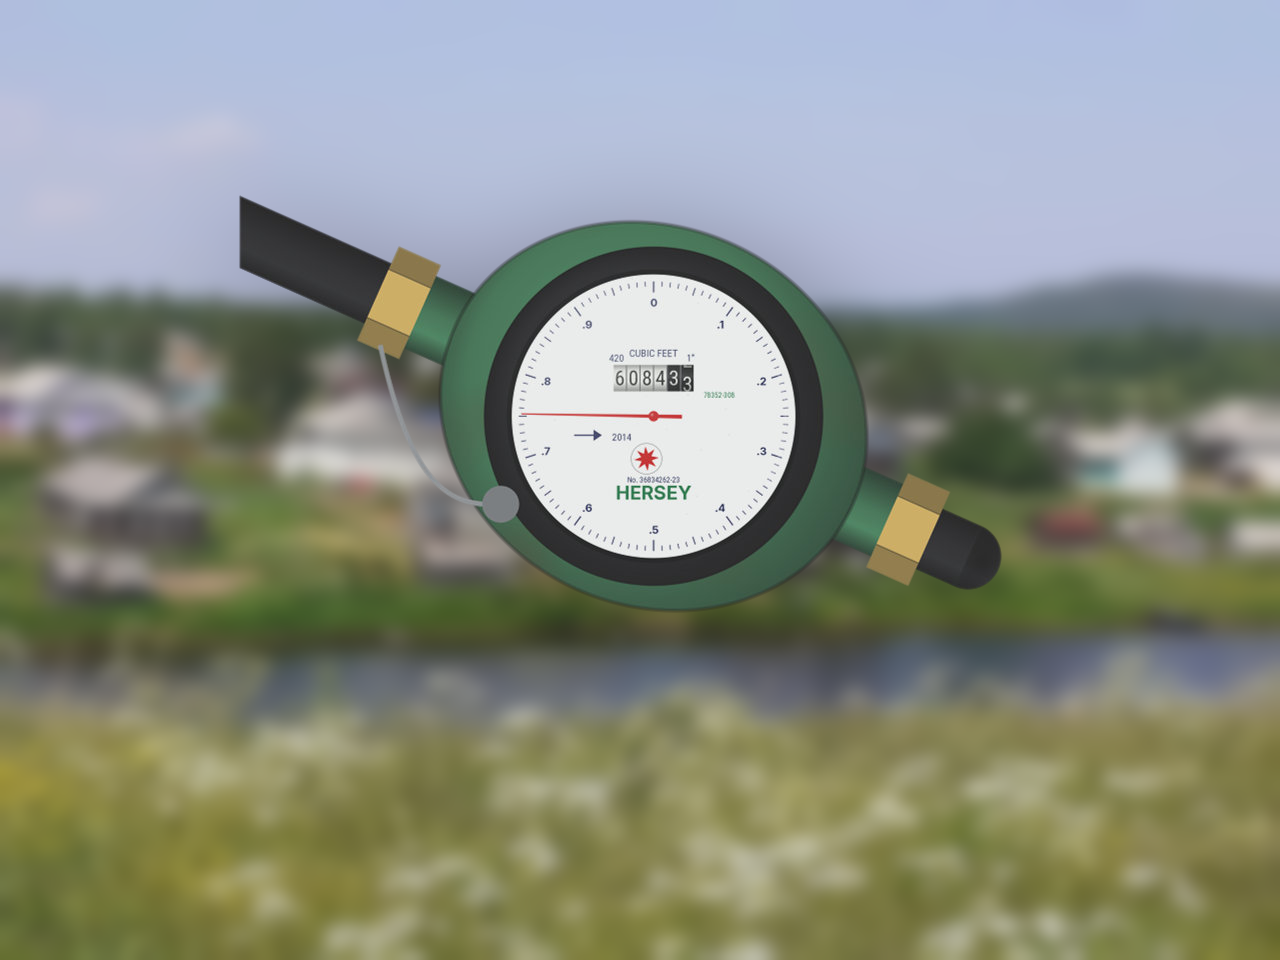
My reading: ft³ 608432.75
